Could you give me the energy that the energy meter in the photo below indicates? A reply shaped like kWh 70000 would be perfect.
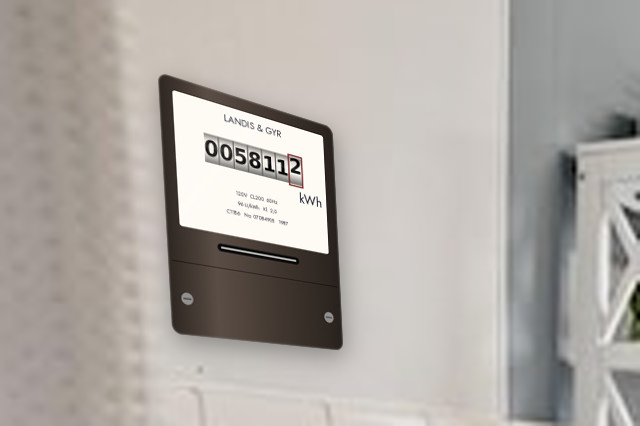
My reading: kWh 5811.2
